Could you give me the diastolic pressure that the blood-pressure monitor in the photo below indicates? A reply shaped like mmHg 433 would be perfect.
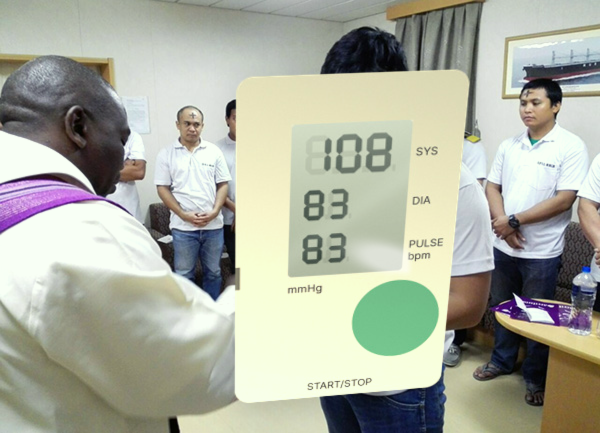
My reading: mmHg 83
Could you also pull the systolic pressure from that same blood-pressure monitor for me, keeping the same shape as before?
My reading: mmHg 108
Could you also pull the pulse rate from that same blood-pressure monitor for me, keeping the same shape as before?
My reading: bpm 83
